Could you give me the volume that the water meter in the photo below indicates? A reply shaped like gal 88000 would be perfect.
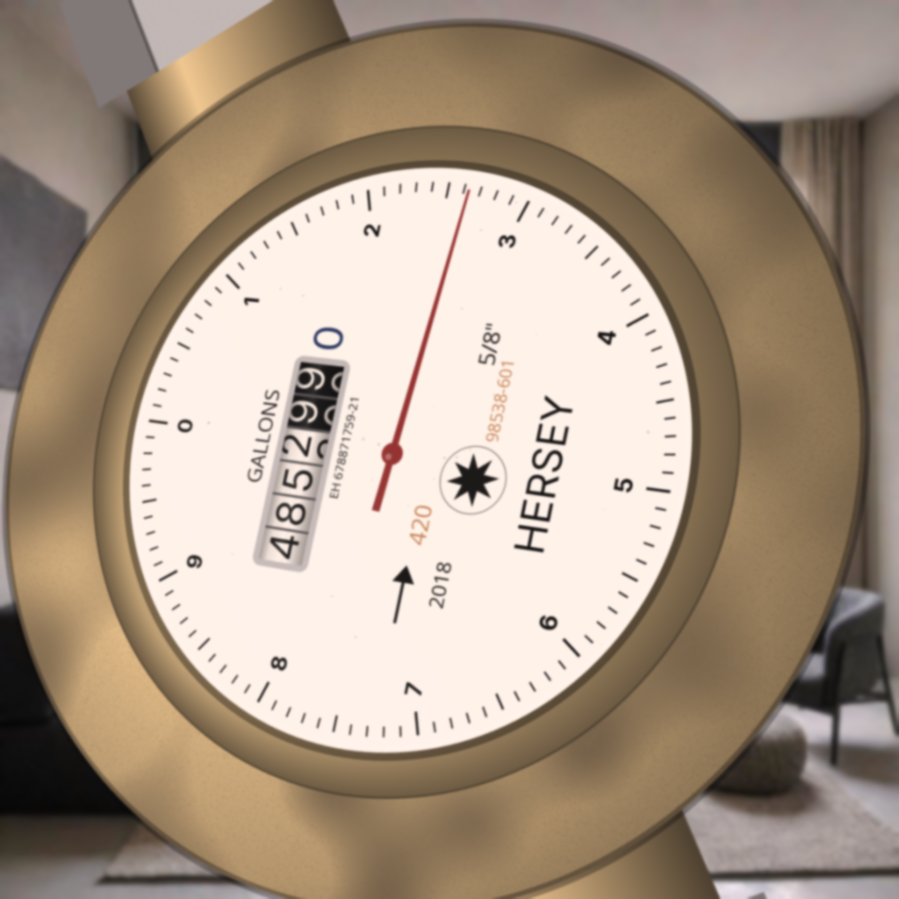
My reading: gal 4852992.6
